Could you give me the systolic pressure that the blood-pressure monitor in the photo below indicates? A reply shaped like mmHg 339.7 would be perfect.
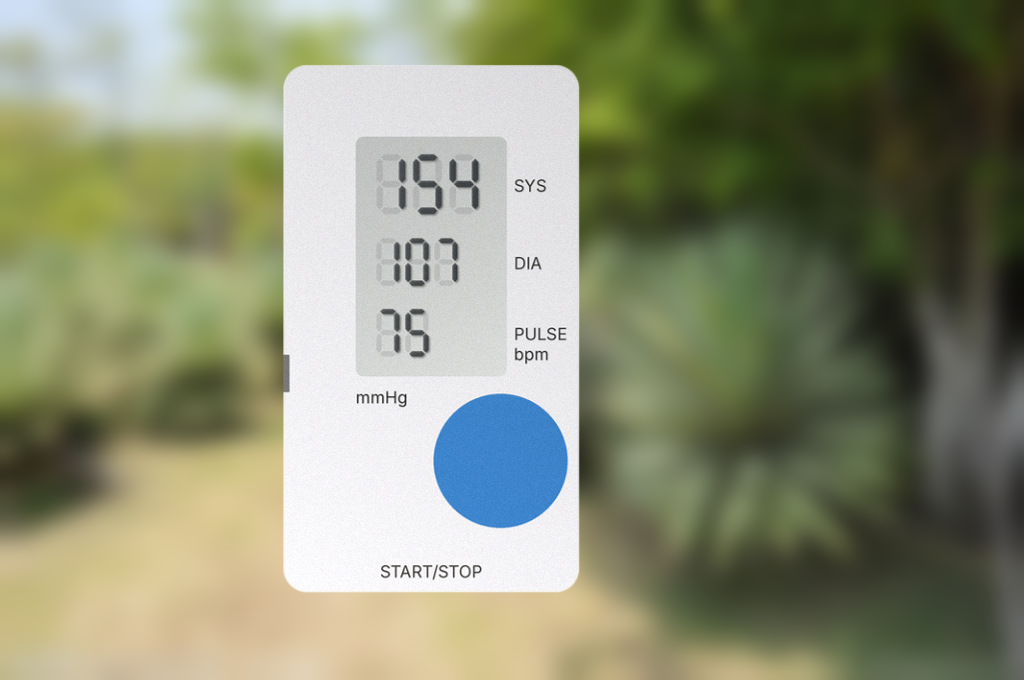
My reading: mmHg 154
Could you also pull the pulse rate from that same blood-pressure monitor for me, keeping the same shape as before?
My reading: bpm 75
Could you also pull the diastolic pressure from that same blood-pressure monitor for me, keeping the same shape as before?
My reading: mmHg 107
